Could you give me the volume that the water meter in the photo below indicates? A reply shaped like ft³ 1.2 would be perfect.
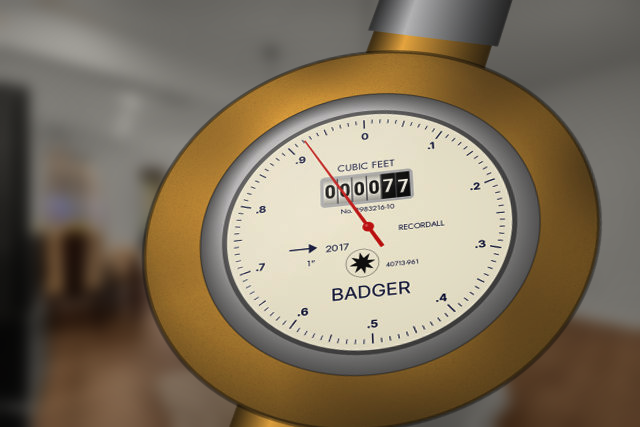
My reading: ft³ 76.92
